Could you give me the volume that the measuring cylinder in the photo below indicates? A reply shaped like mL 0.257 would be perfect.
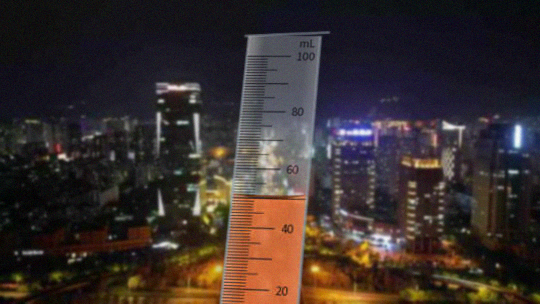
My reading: mL 50
